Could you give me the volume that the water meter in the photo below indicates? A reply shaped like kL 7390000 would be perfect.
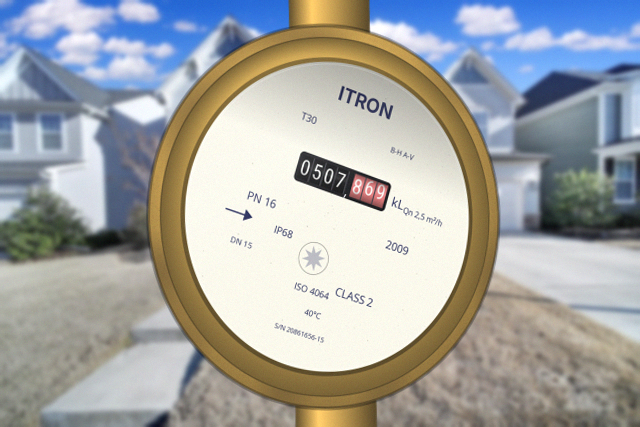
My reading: kL 507.869
